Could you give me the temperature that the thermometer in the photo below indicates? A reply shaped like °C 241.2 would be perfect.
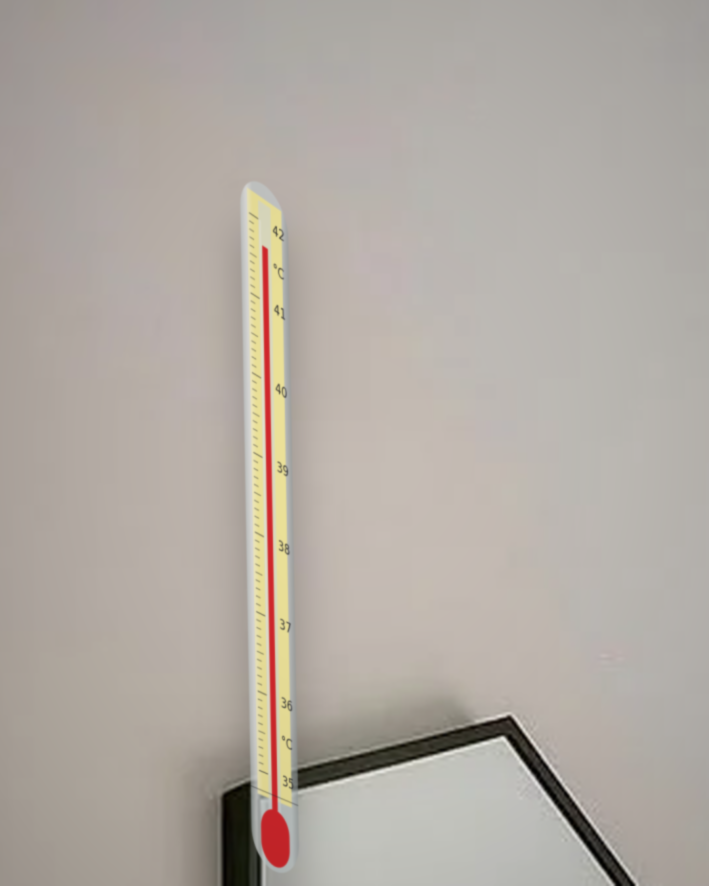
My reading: °C 41.7
